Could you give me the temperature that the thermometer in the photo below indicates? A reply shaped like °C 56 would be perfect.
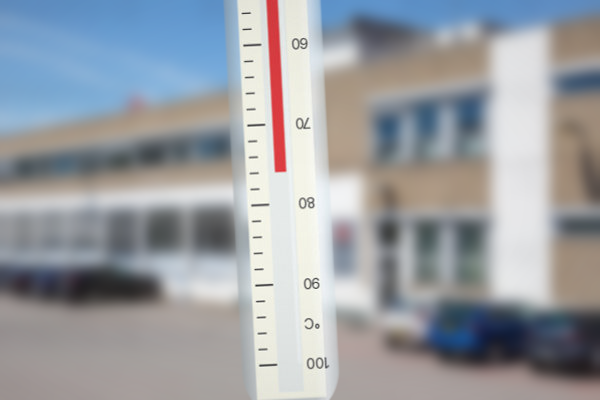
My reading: °C 76
